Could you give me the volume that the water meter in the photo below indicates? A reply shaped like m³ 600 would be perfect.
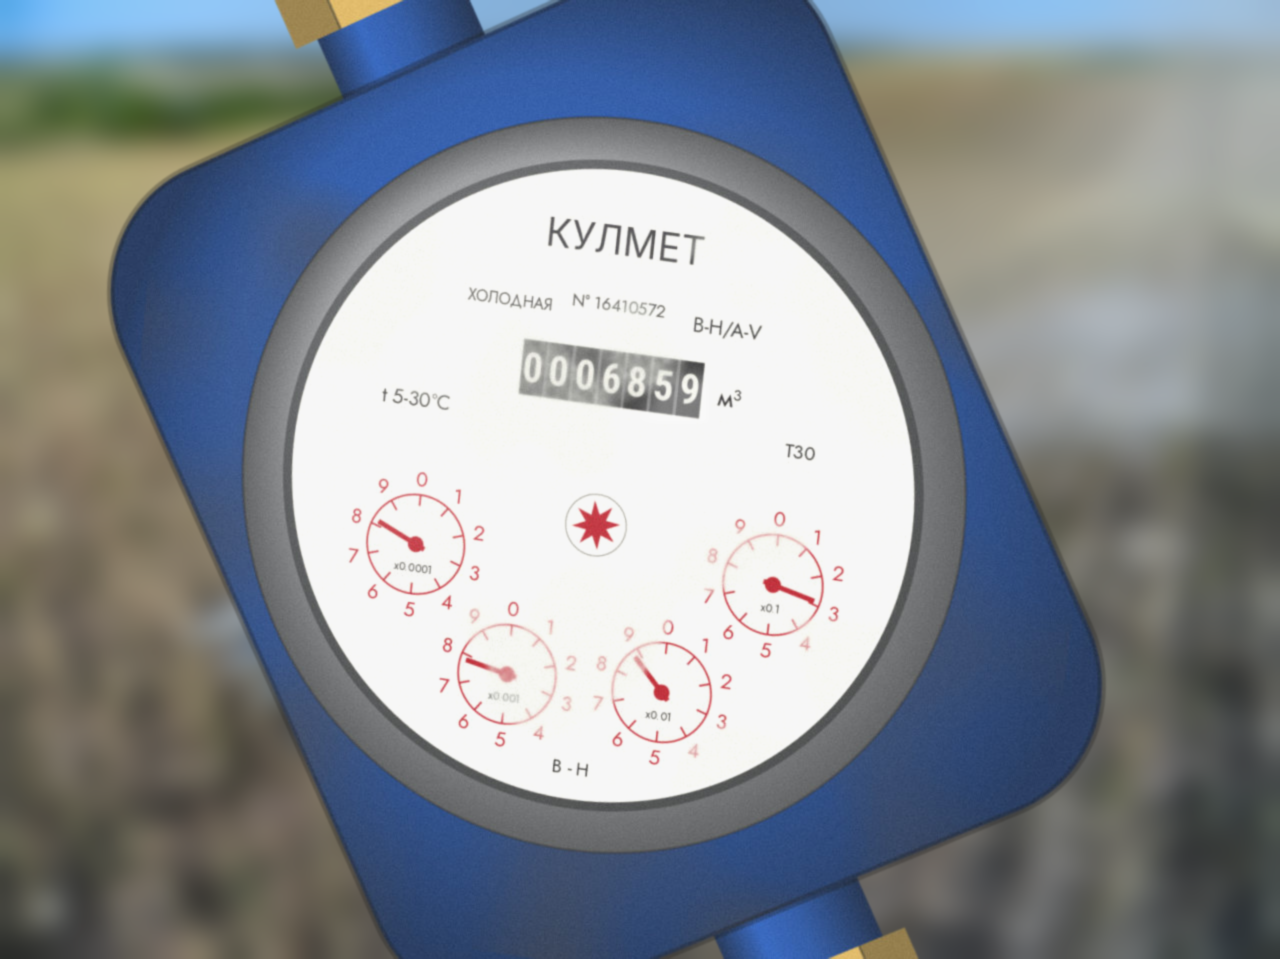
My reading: m³ 6859.2878
